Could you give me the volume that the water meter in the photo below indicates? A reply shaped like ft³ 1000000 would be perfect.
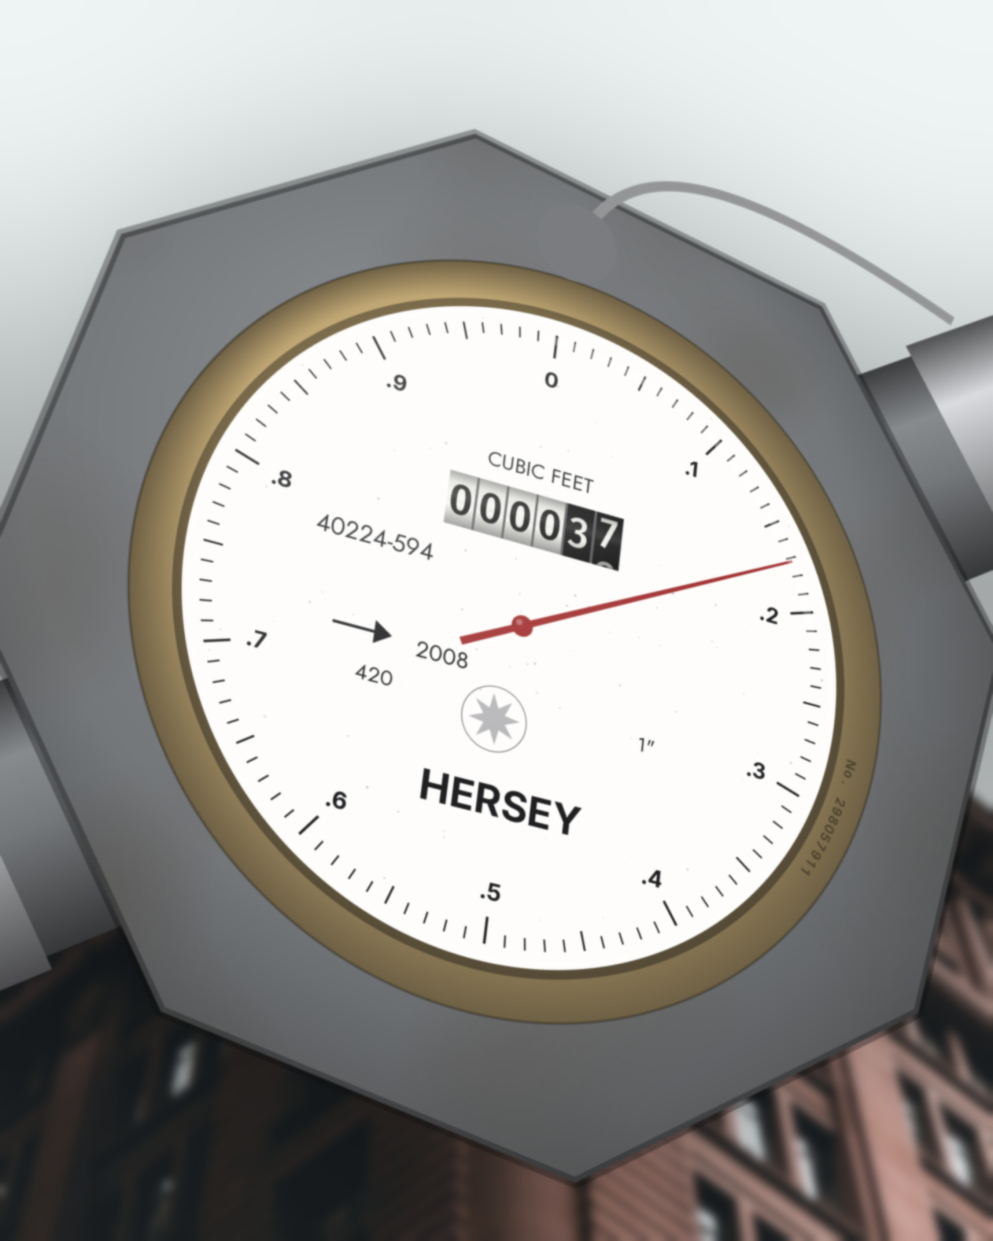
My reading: ft³ 37.17
